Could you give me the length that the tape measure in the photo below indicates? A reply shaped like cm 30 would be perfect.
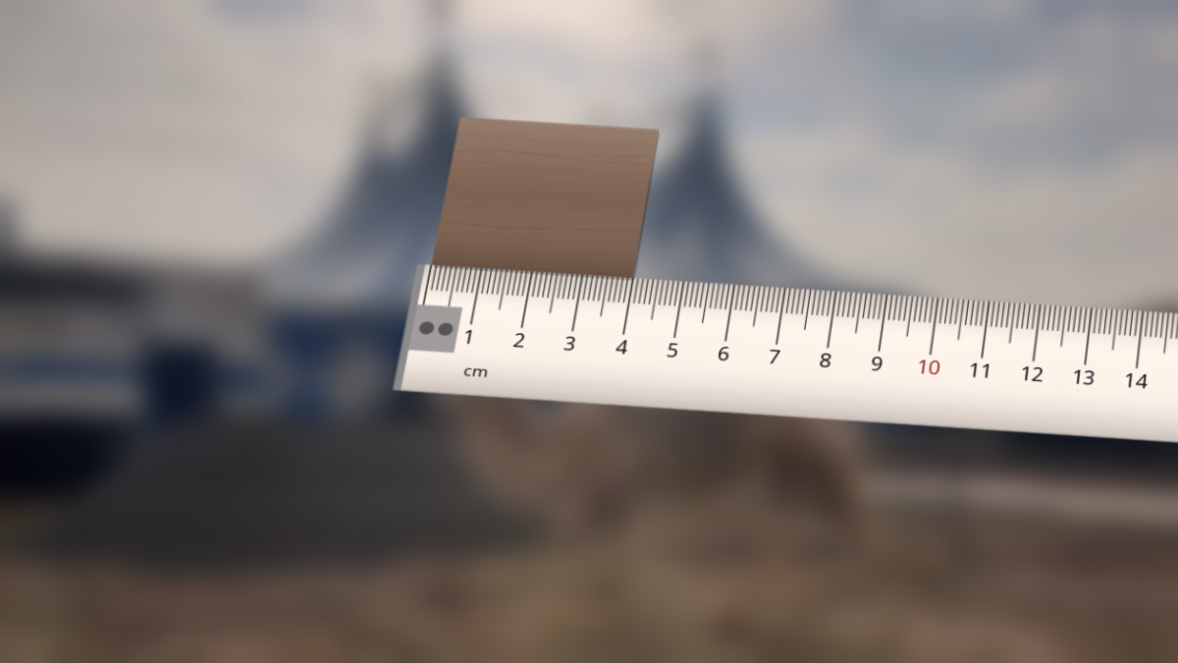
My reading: cm 4
